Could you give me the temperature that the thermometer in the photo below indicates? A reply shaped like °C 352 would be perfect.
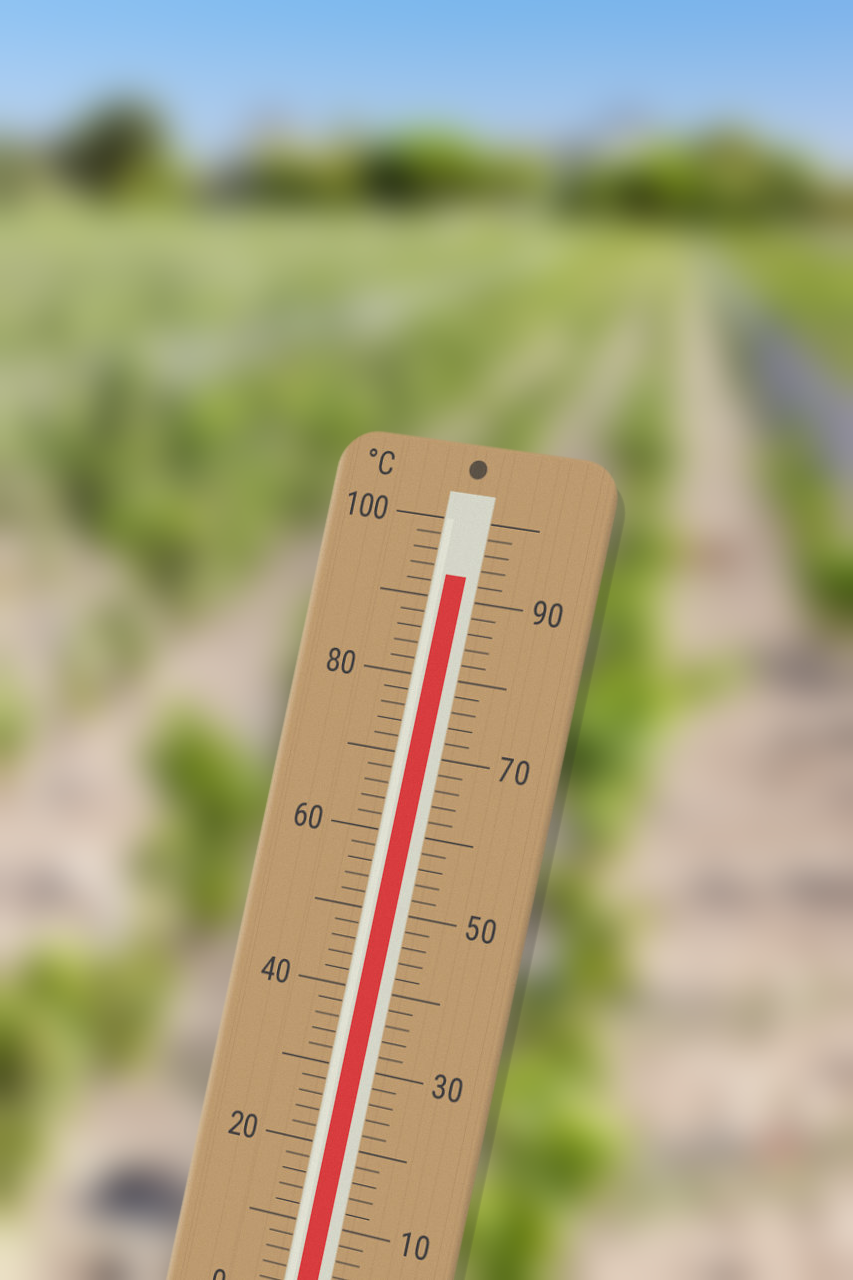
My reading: °C 93
